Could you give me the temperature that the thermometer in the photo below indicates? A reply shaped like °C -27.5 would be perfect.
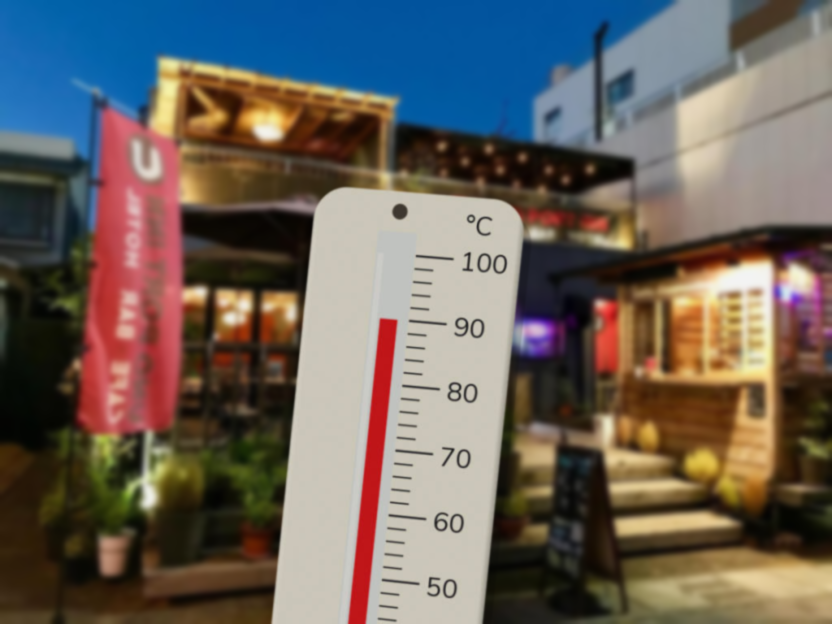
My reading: °C 90
